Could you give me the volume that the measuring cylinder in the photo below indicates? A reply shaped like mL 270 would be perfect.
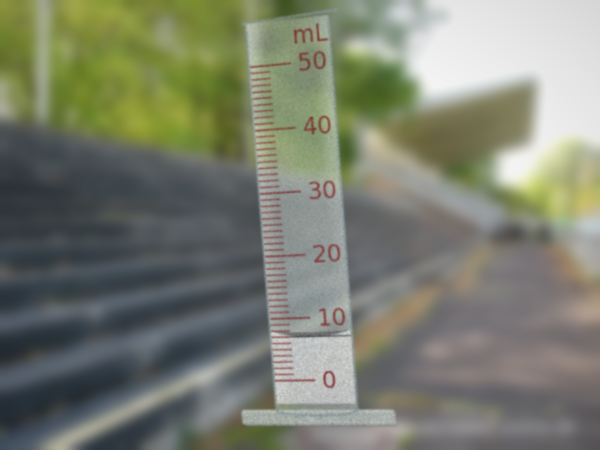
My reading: mL 7
